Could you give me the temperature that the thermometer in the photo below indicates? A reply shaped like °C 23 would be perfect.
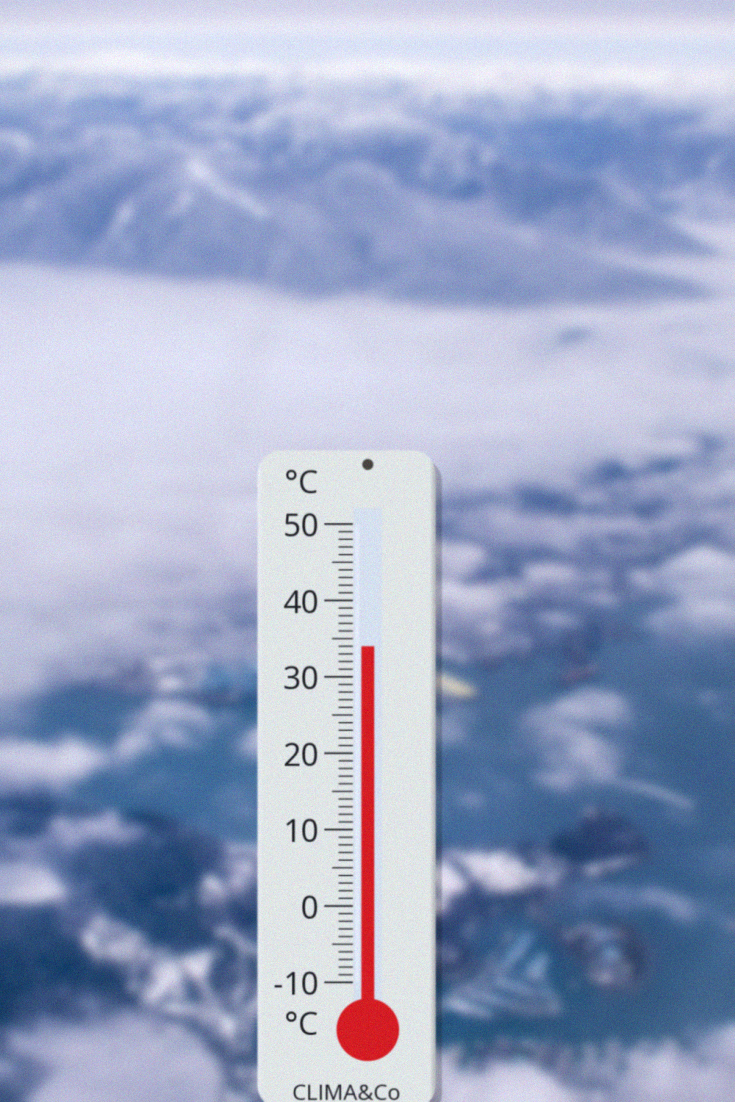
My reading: °C 34
